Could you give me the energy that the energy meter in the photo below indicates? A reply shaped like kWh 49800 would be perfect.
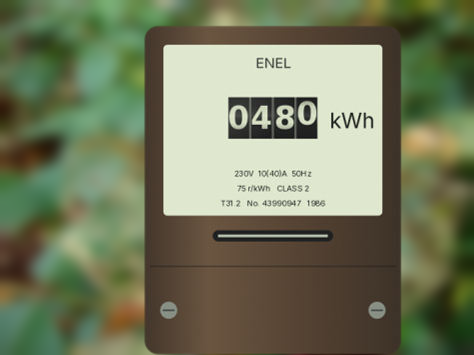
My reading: kWh 480
